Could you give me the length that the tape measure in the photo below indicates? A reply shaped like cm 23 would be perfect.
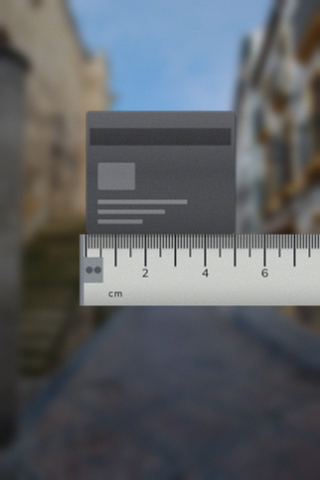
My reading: cm 5
